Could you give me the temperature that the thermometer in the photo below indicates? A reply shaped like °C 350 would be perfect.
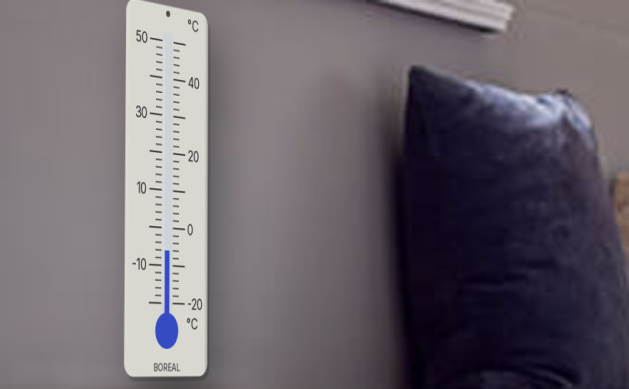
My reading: °C -6
